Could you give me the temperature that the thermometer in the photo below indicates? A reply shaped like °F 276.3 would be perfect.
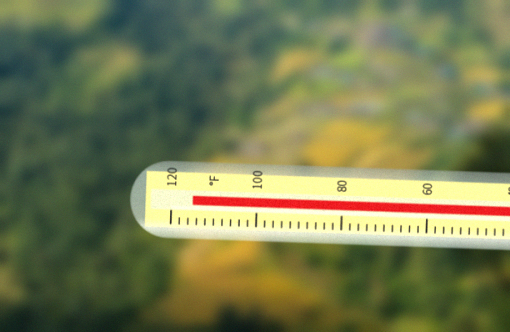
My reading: °F 115
